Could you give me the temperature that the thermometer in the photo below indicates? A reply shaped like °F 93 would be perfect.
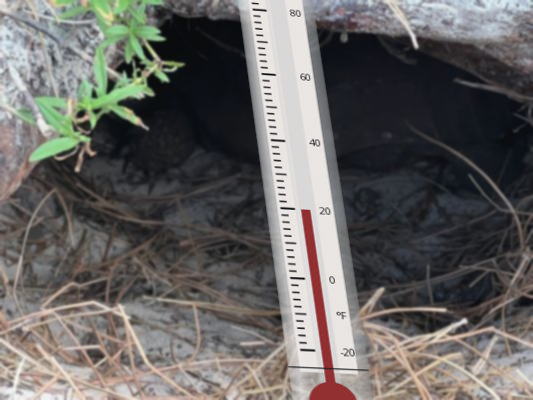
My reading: °F 20
